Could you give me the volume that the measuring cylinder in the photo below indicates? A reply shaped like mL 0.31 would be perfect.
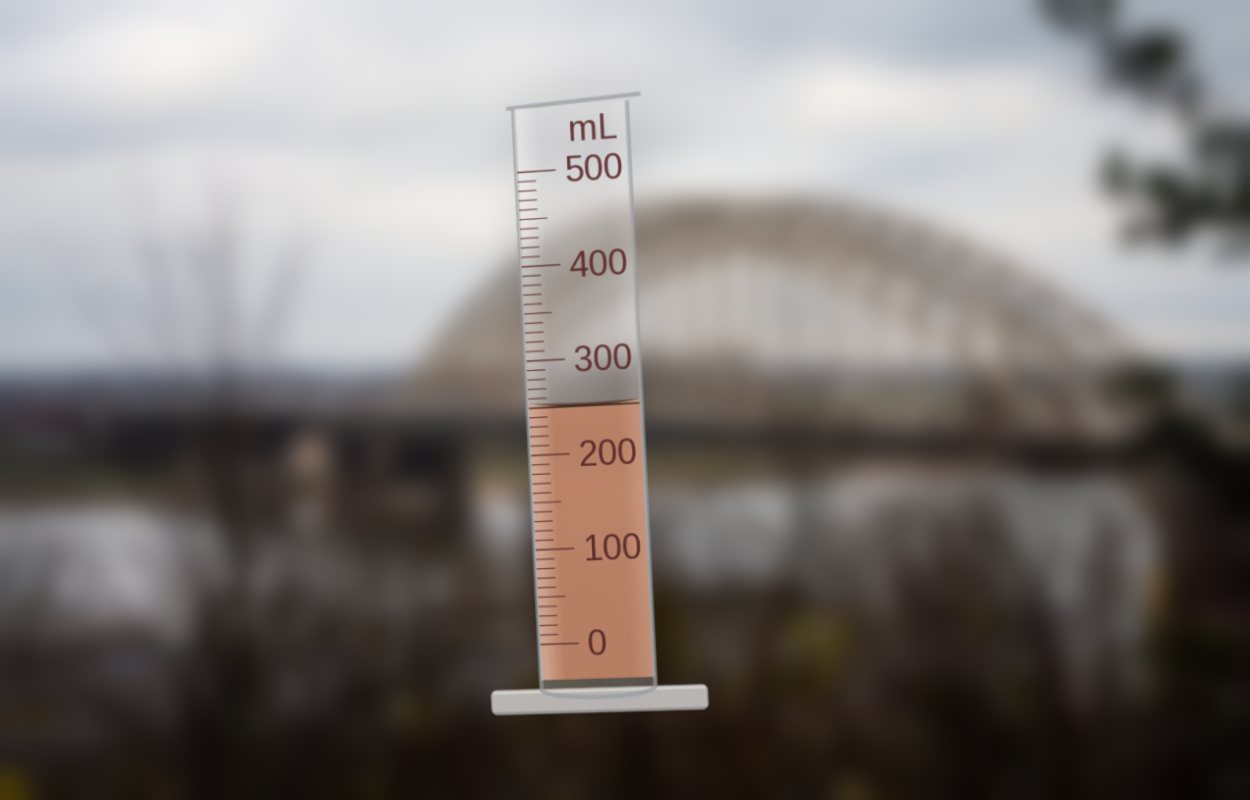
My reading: mL 250
